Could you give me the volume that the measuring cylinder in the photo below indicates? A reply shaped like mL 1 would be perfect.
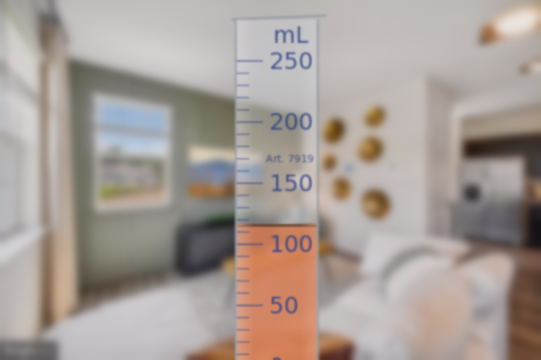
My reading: mL 115
